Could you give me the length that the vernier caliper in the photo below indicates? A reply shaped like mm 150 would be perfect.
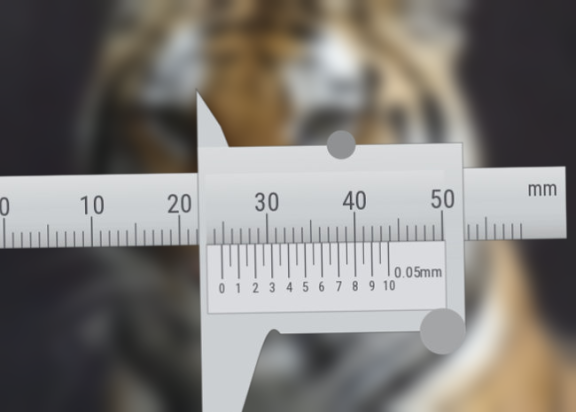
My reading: mm 24.8
